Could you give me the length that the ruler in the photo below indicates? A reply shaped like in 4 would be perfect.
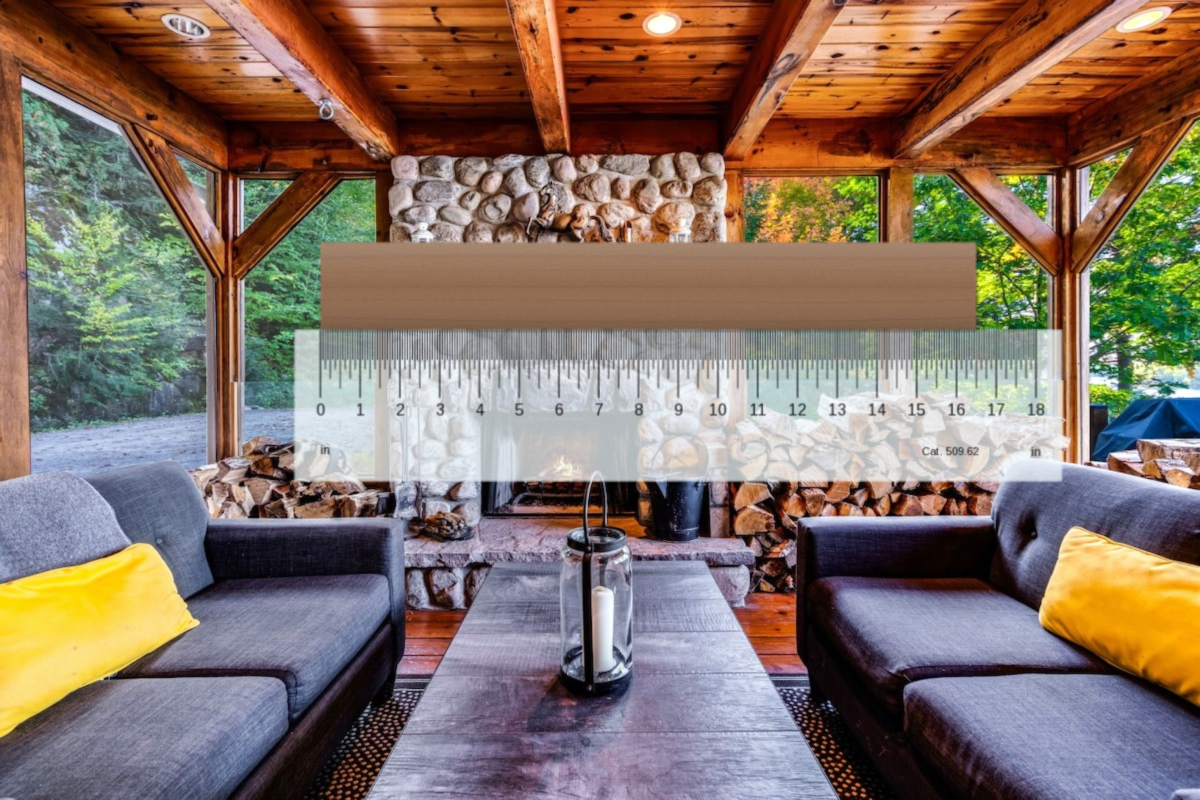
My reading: in 16.5
